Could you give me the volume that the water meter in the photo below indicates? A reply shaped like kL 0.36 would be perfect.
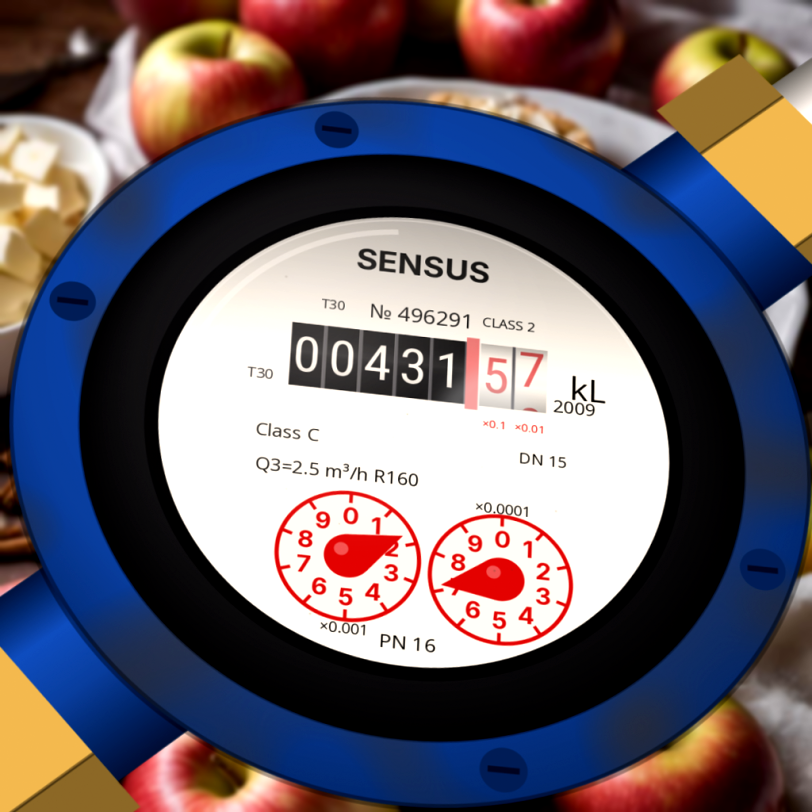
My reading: kL 431.5717
